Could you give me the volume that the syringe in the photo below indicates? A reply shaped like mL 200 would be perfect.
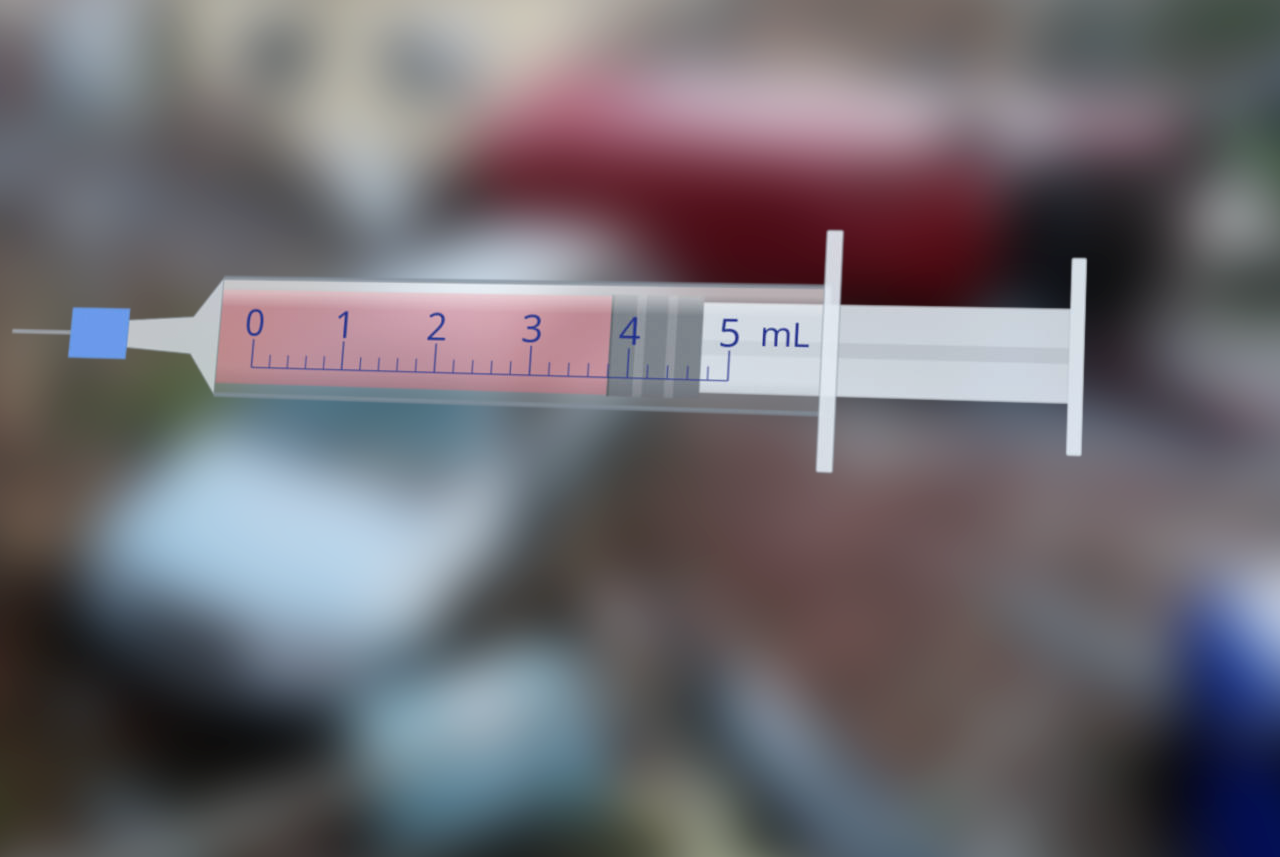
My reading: mL 3.8
